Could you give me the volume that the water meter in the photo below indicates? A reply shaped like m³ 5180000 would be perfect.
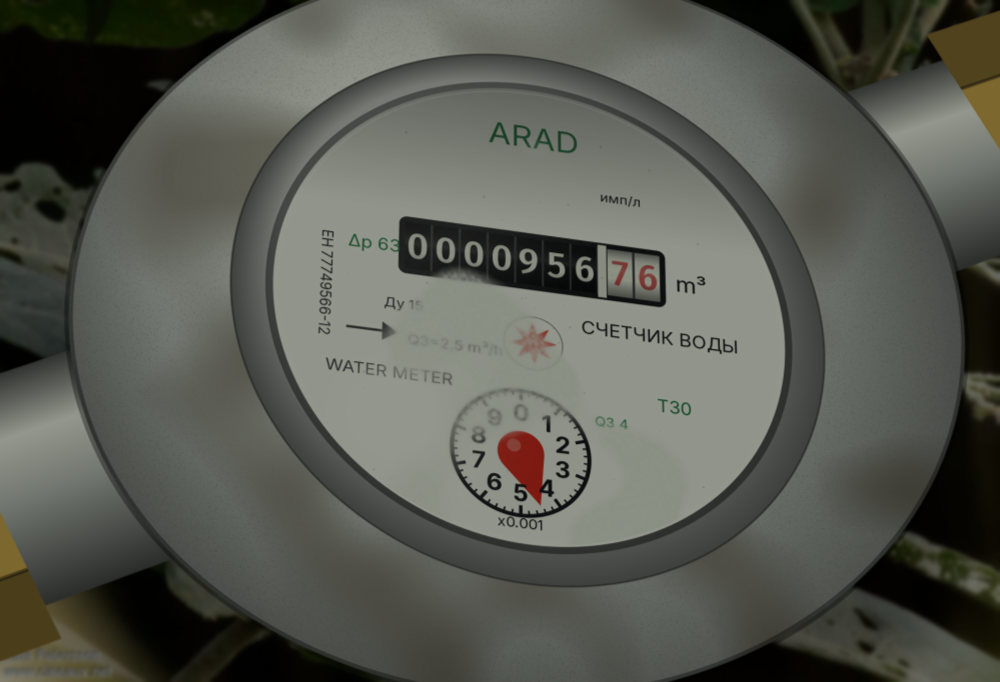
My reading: m³ 956.764
